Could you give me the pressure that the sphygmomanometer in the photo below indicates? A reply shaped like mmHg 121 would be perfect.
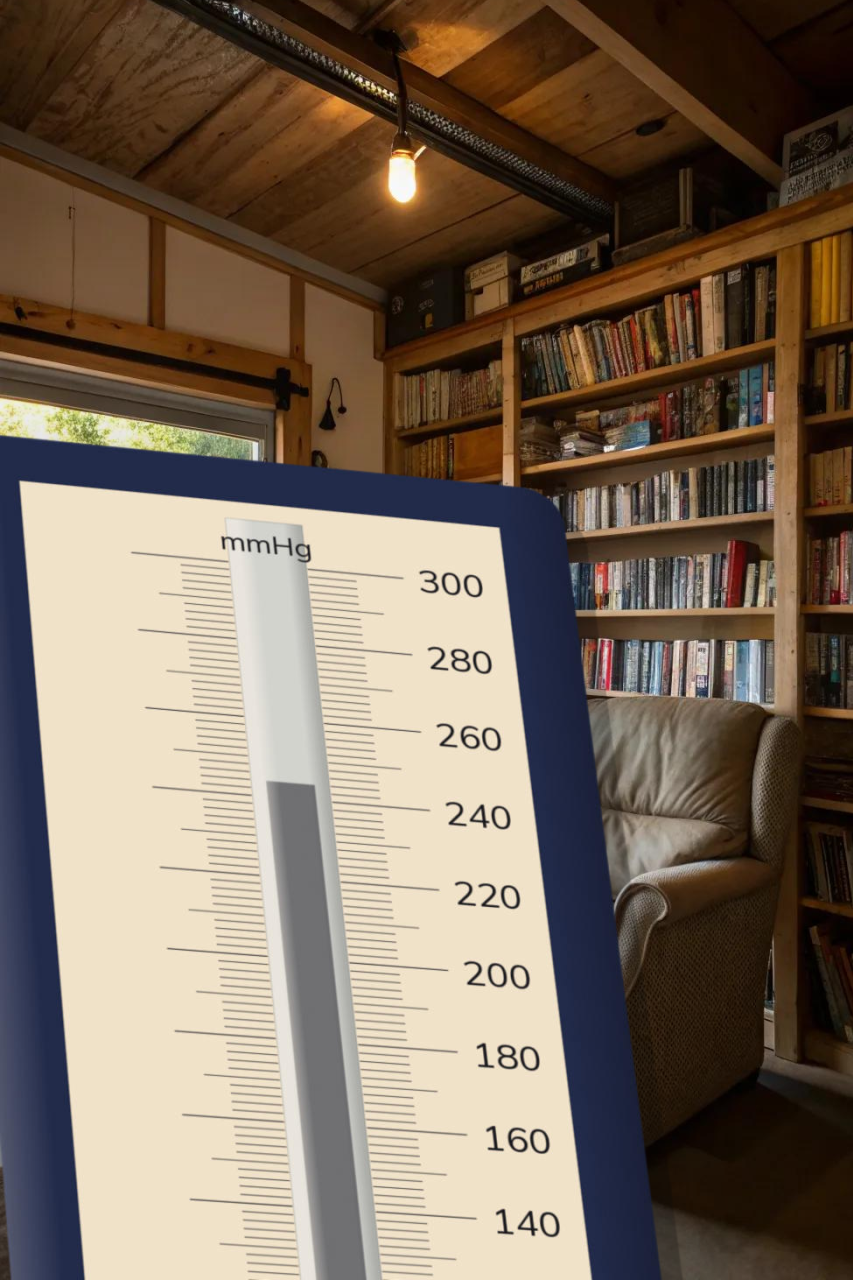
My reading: mmHg 244
